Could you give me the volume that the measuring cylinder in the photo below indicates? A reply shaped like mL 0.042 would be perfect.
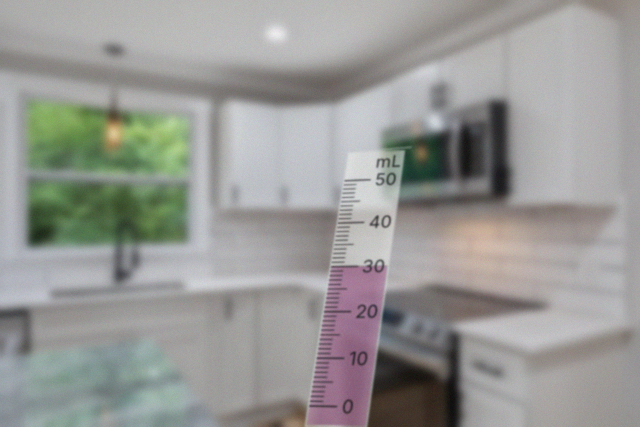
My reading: mL 30
